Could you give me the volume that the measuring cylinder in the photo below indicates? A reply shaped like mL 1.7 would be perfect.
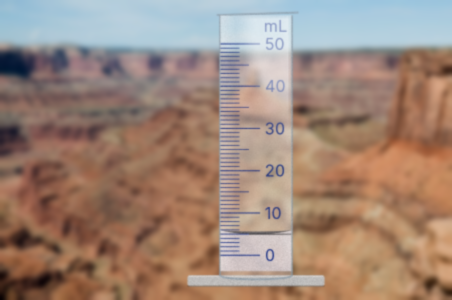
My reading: mL 5
